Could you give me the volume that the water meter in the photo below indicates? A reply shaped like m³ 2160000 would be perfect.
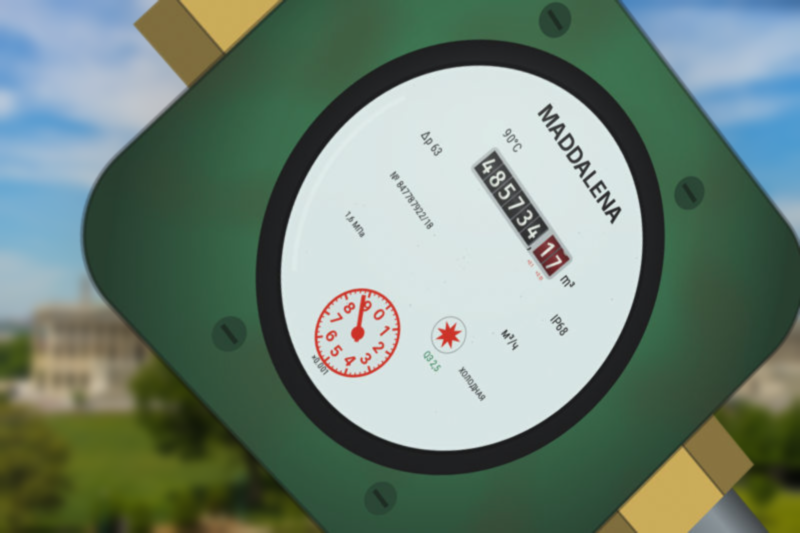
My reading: m³ 485734.168
